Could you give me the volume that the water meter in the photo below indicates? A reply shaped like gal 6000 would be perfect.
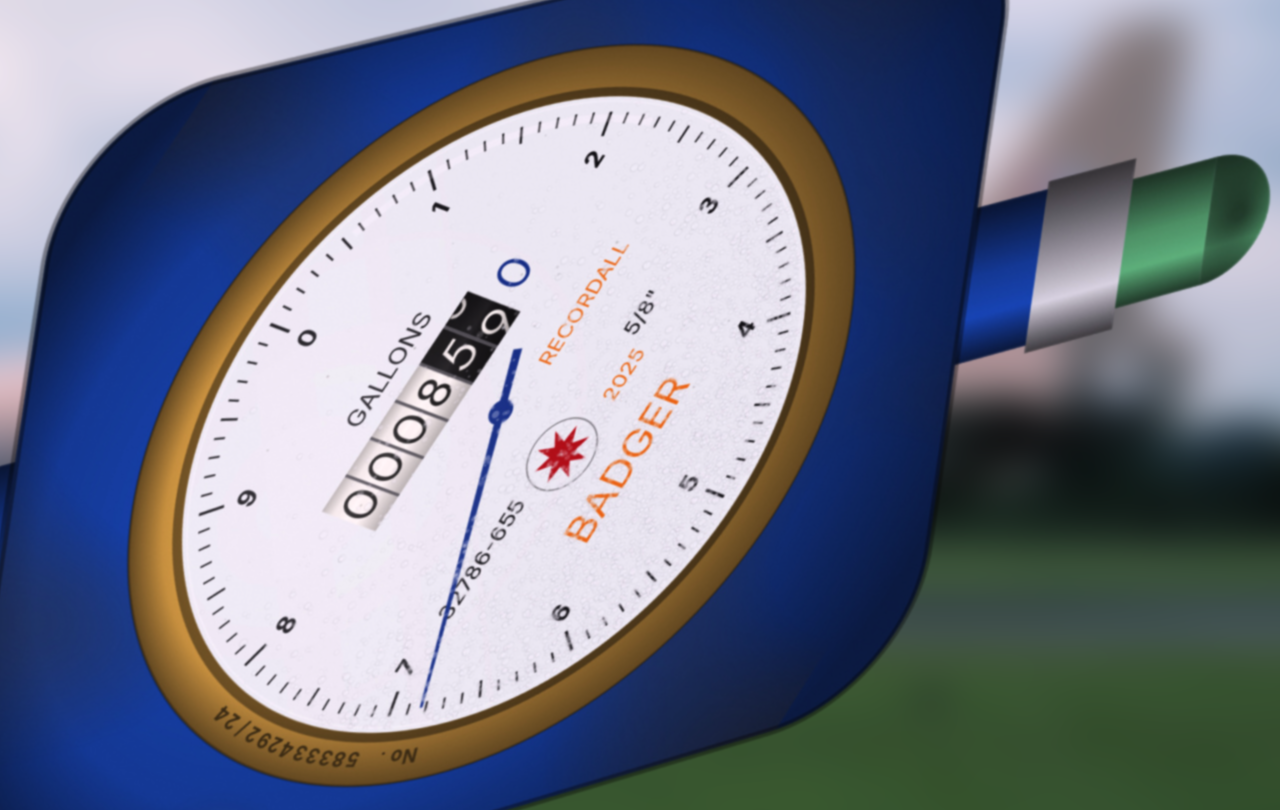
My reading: gal 8586.8
